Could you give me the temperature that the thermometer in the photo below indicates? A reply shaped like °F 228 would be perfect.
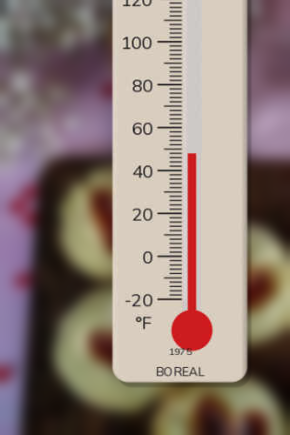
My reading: °F 48
